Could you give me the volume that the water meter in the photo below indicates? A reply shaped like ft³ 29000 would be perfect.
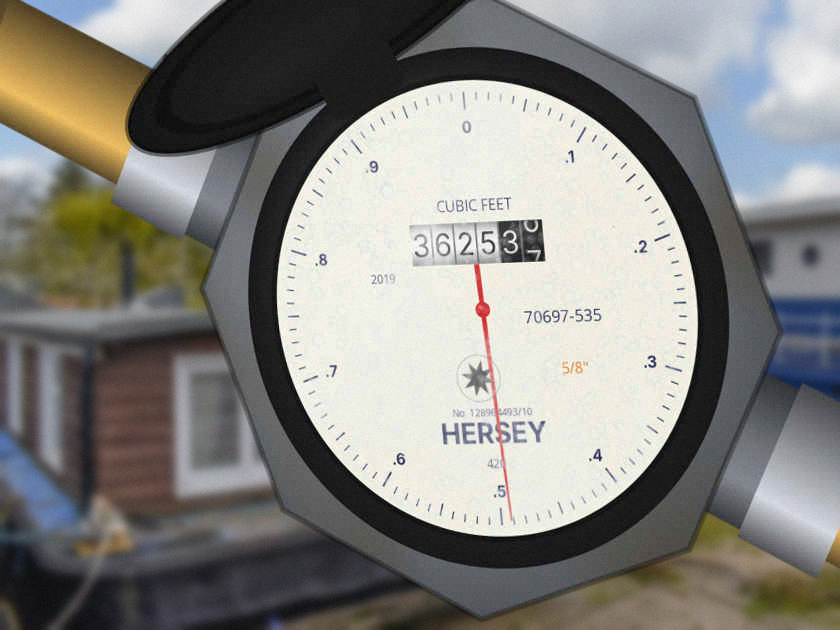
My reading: ft³ 362536.49
